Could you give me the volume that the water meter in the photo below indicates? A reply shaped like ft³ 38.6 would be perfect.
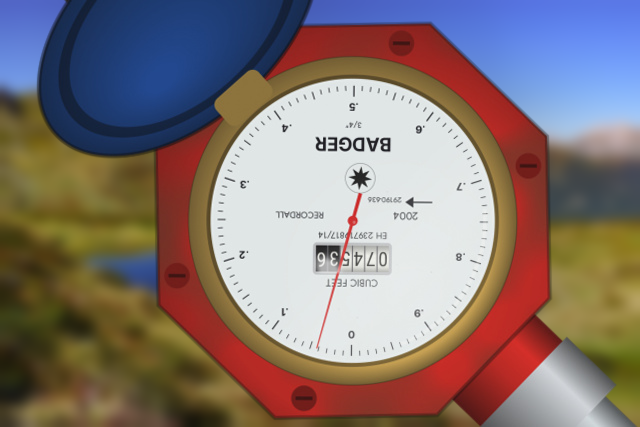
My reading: ft³ 74536.04
